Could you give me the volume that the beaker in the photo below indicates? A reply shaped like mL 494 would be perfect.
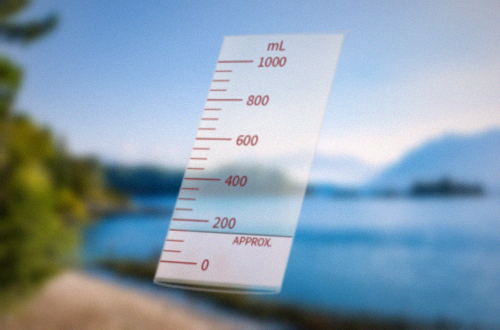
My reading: mL 150
